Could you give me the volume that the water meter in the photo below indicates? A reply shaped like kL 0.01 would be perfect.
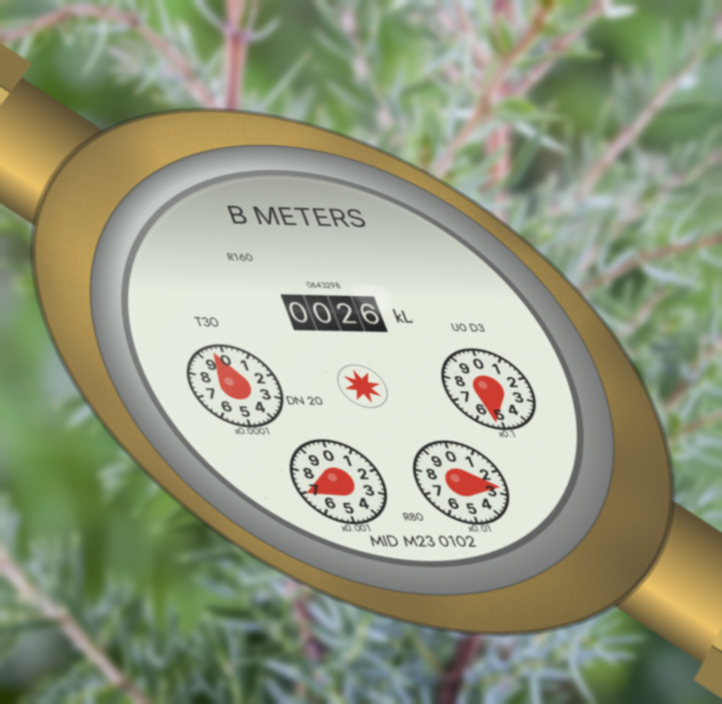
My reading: kL 26.5269
